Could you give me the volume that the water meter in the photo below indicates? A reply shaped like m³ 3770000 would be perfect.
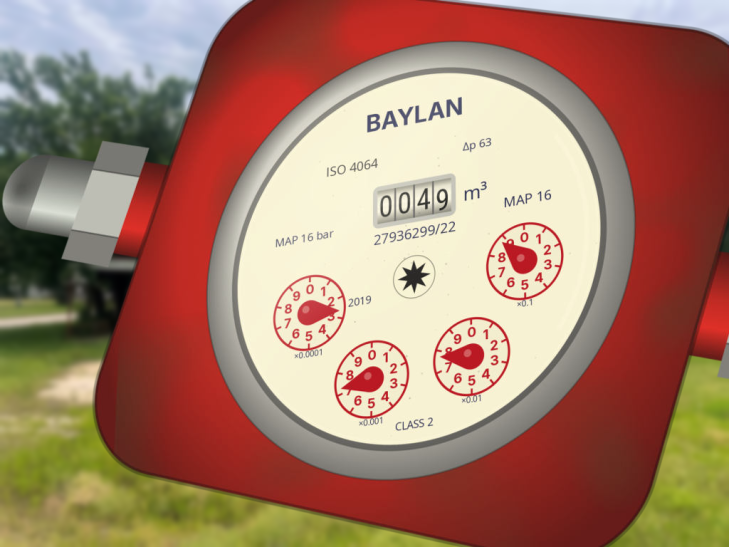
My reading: m³ 48.8772
